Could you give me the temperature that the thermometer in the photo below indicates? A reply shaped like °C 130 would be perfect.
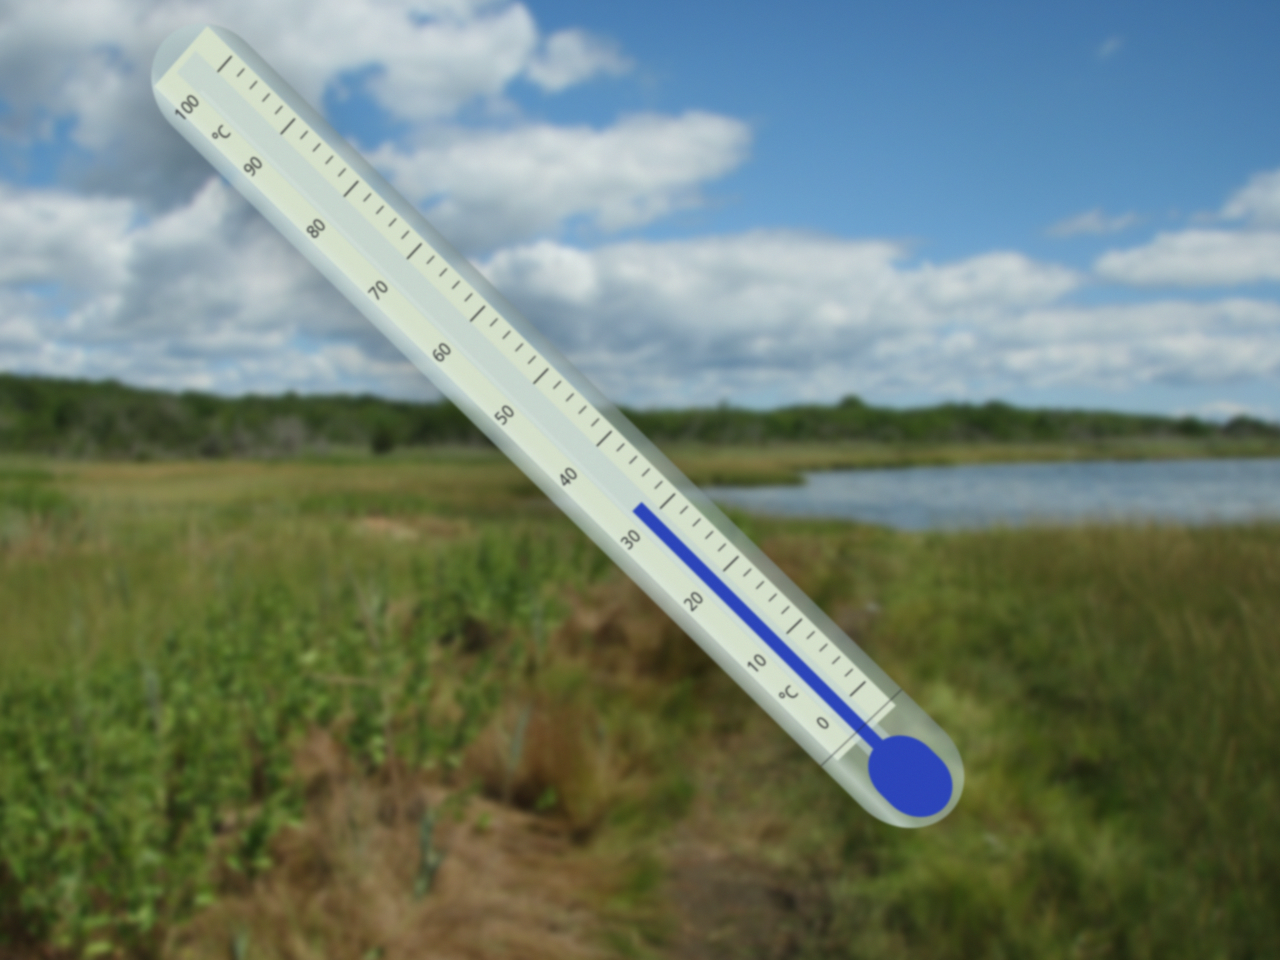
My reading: °C 32
